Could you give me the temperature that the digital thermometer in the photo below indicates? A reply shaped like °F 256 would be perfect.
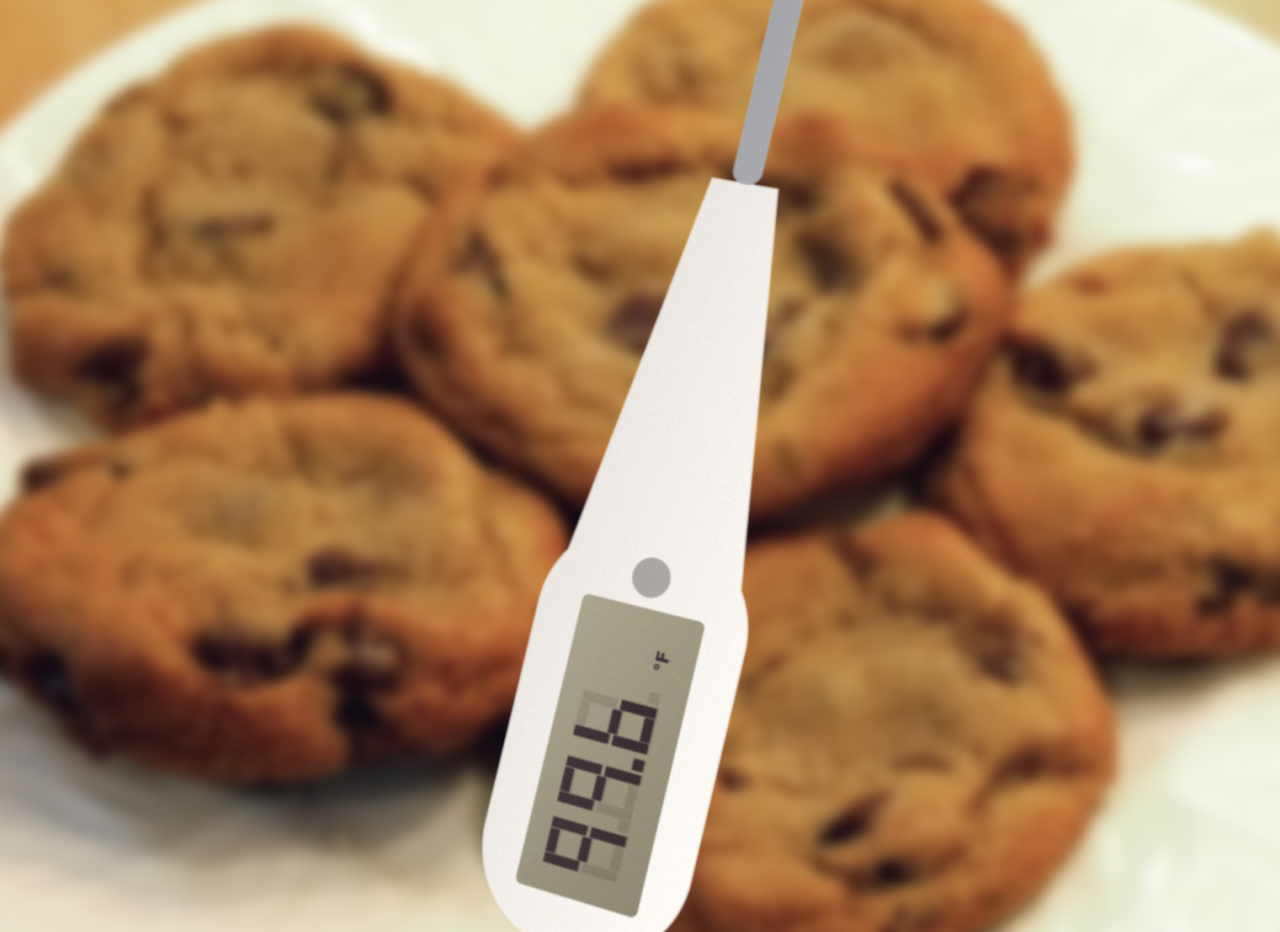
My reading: °F 99.6
